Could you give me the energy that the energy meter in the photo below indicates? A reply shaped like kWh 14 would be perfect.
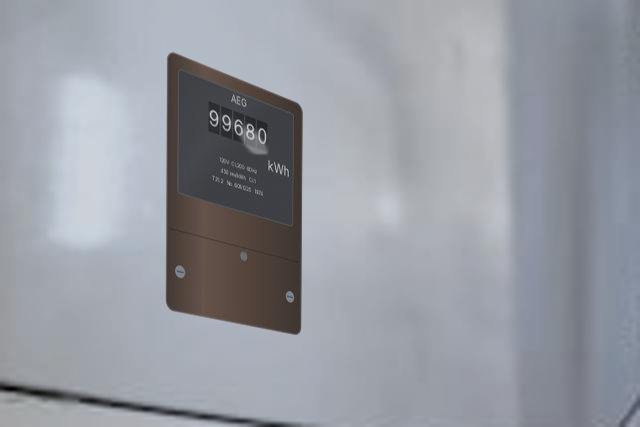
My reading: kWh 99680
